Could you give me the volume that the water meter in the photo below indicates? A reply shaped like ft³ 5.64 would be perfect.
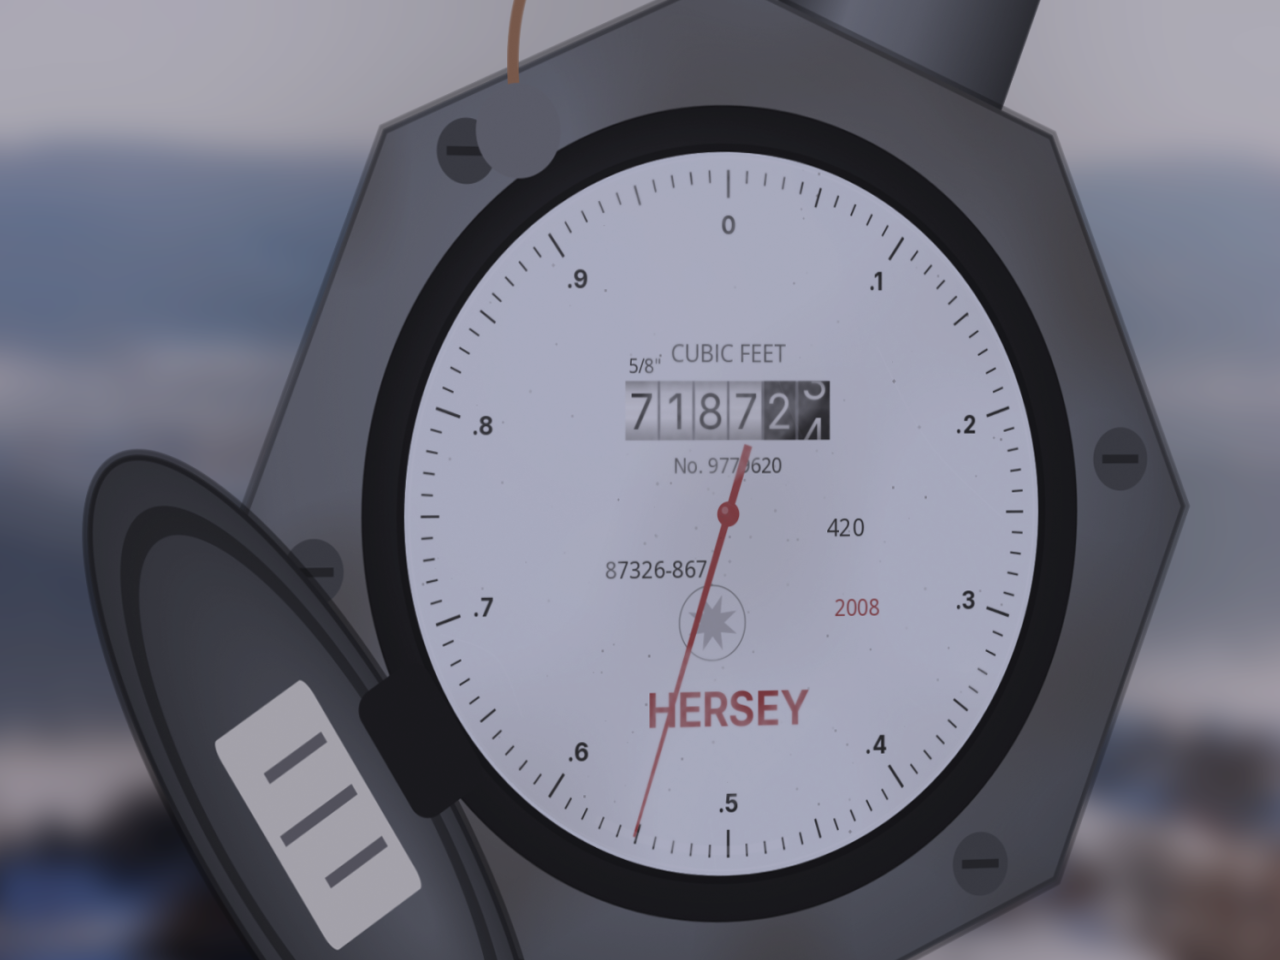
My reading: ft³ 718723.55
